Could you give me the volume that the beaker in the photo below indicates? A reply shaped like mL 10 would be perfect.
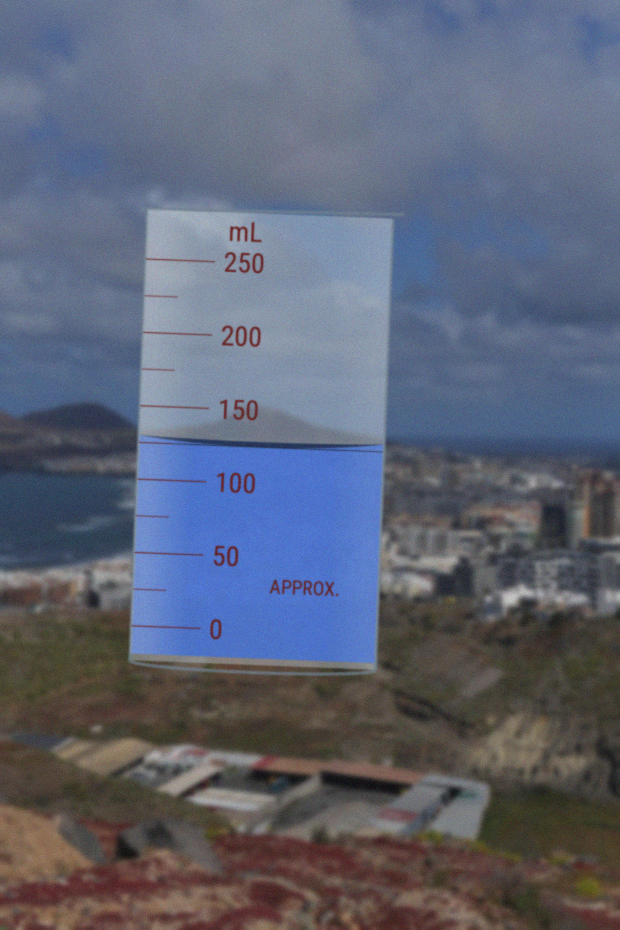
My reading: mL 125
